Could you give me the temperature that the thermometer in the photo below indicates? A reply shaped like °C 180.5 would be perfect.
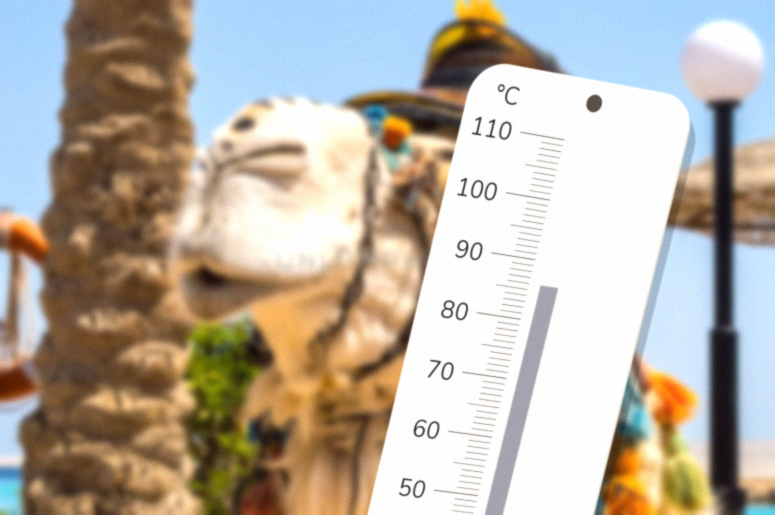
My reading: °C 86
